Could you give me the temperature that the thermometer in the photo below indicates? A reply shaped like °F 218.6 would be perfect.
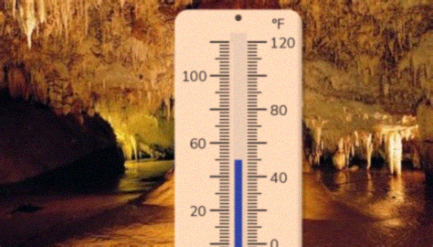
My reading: °F 50
